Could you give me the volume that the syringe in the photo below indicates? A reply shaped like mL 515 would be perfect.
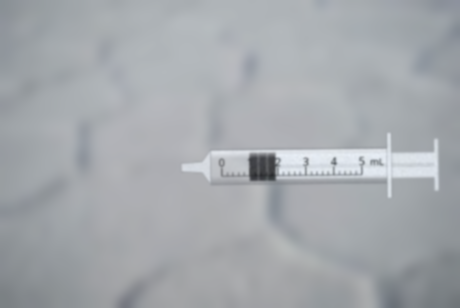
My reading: mL 1
